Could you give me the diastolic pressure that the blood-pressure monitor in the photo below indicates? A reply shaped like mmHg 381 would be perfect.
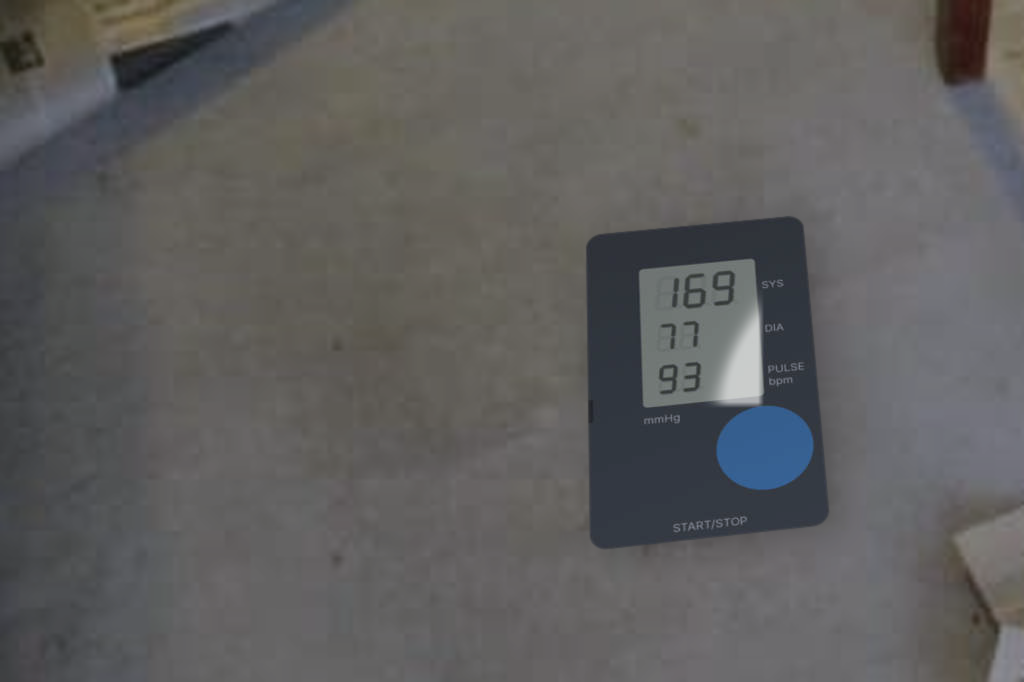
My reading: mmHg 77
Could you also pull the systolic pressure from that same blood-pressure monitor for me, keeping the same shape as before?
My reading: mmHg 169
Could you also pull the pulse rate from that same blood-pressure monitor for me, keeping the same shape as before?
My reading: bpm 93
